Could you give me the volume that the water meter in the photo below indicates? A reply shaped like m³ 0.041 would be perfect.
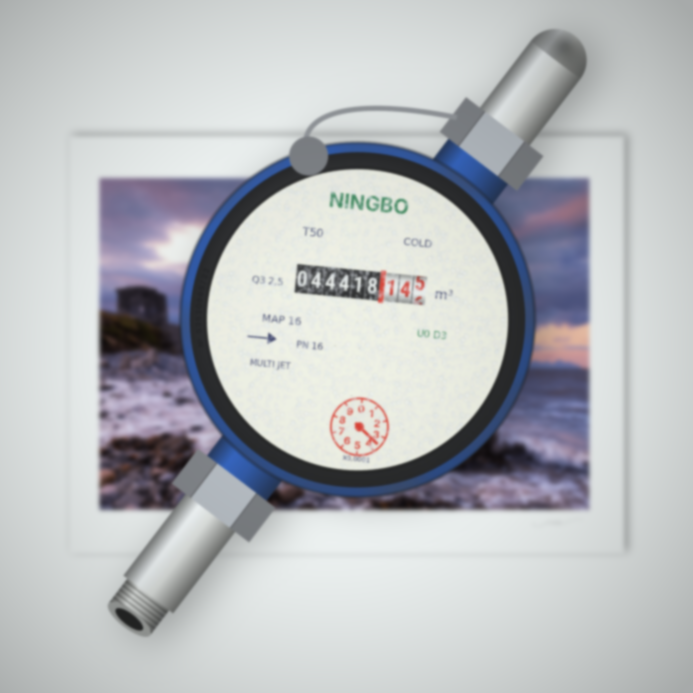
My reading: m³ 44418.1453
